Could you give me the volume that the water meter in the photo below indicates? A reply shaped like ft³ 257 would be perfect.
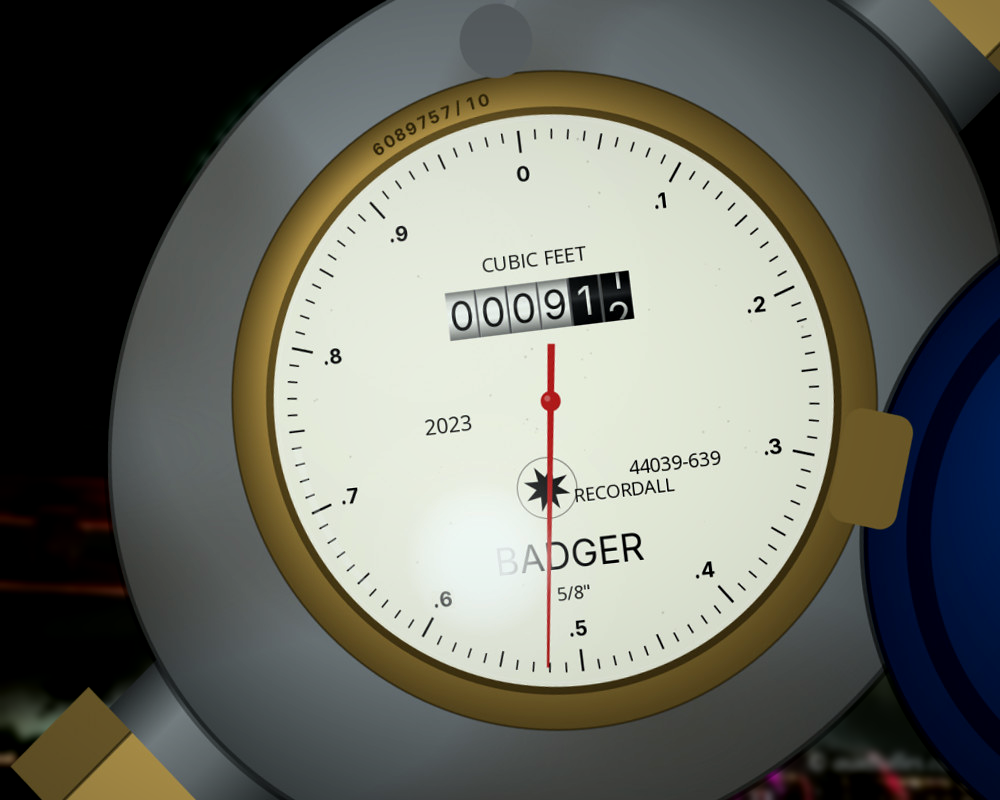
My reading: ft³ 911.52
